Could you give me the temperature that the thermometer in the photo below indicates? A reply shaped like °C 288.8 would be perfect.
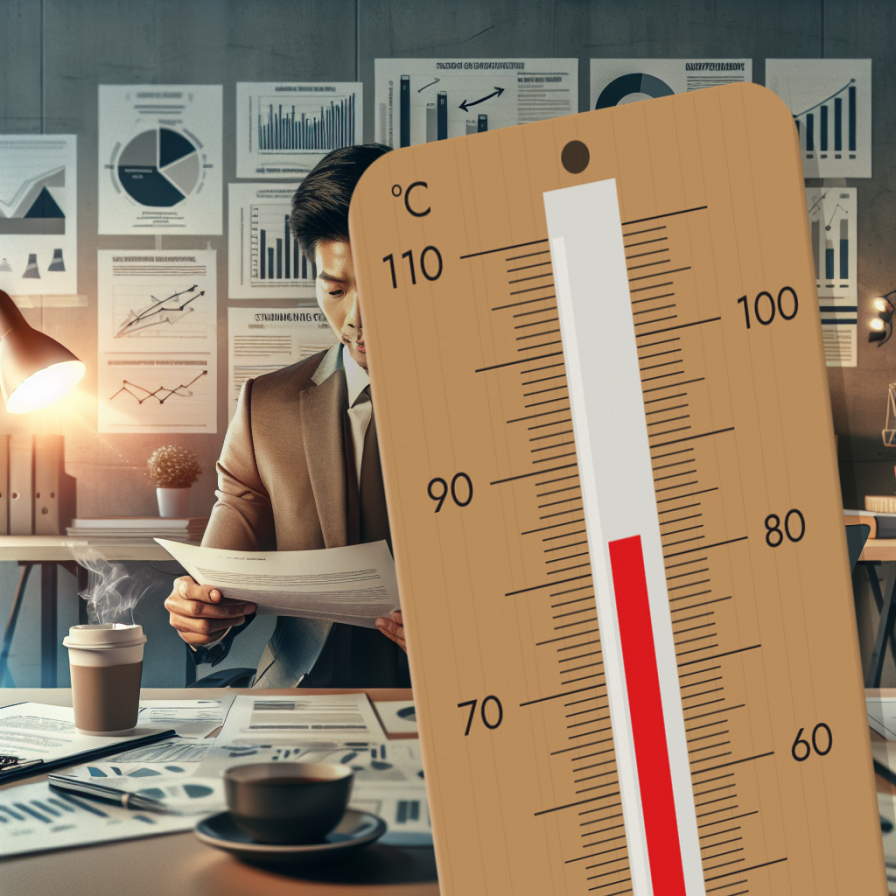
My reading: °C 82.5
